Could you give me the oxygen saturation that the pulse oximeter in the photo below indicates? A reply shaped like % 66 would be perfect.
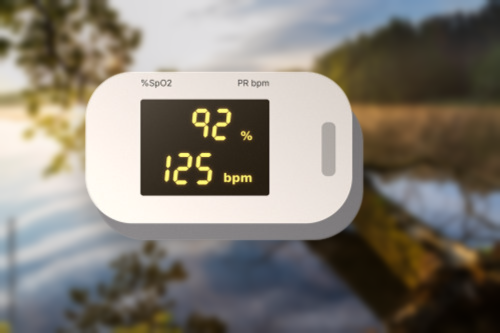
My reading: % 92
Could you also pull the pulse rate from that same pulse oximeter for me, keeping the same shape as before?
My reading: bpm 125
